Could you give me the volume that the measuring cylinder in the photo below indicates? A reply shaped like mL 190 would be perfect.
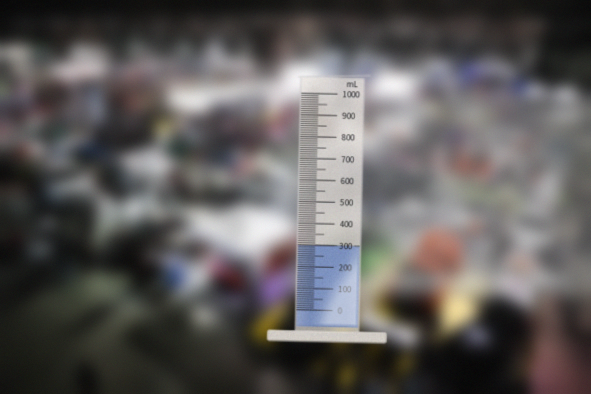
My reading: mL 300
